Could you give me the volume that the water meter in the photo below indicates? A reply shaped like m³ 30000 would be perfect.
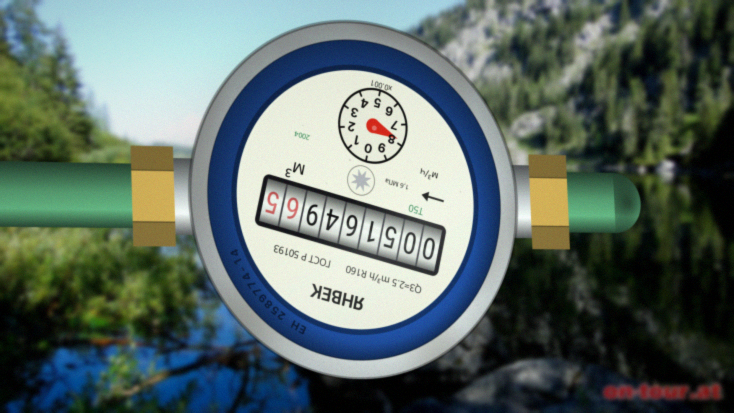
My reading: m³ 51649.657
